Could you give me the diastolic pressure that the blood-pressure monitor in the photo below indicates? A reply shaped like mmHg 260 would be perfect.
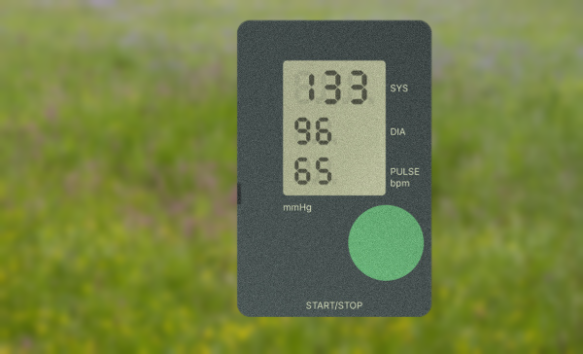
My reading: mmHg 96
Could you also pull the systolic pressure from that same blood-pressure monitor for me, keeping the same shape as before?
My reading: mmHg 133
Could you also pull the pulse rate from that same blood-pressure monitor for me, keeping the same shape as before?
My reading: bpm 65
